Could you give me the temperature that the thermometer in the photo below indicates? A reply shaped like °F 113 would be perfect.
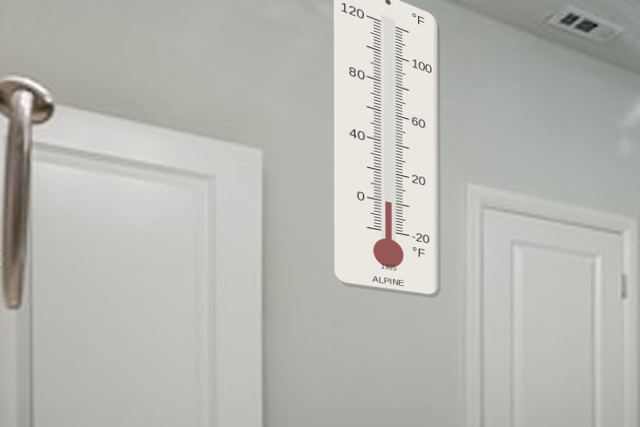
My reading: °F 0
